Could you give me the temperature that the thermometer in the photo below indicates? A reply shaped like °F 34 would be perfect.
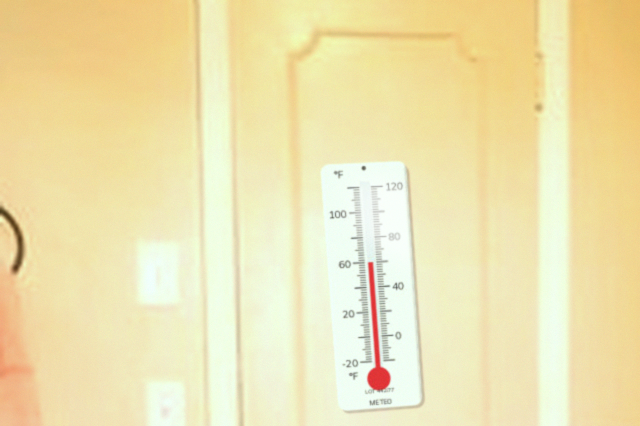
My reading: °F 60
